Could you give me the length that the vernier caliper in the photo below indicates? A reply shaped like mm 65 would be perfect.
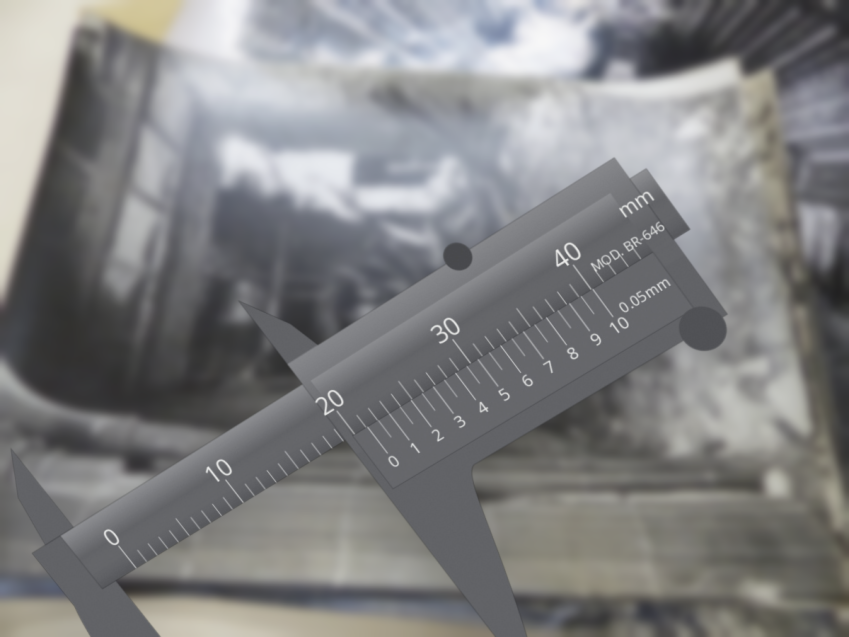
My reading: mm 21.1
